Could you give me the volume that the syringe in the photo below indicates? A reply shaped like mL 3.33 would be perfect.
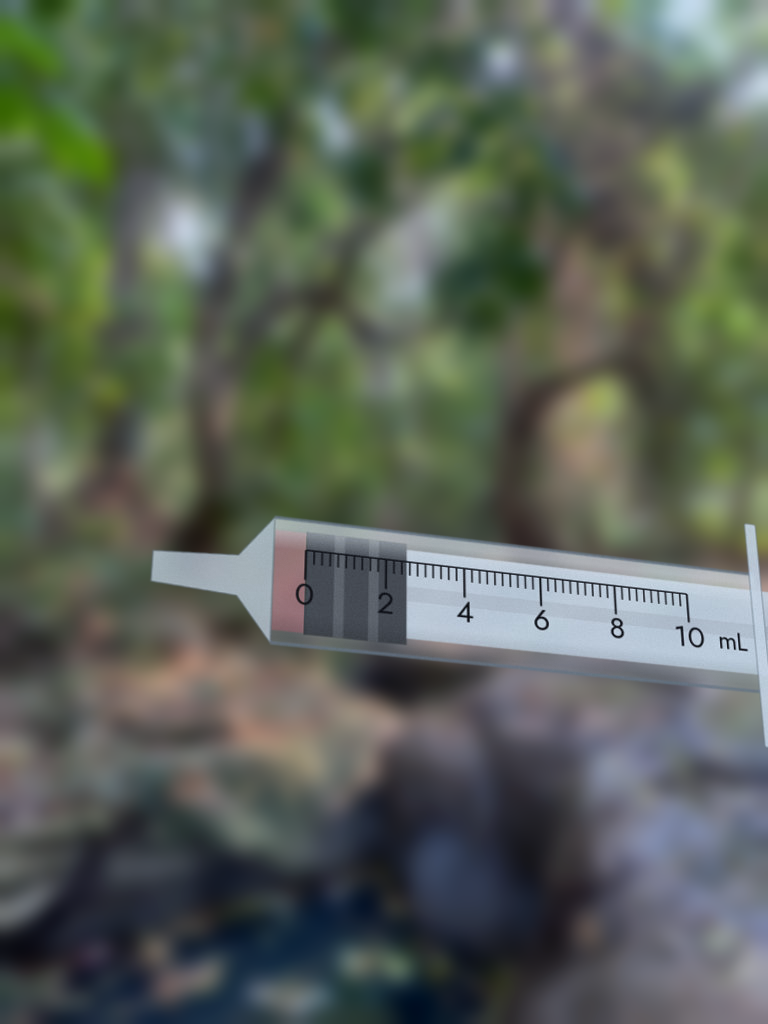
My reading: mL 0
